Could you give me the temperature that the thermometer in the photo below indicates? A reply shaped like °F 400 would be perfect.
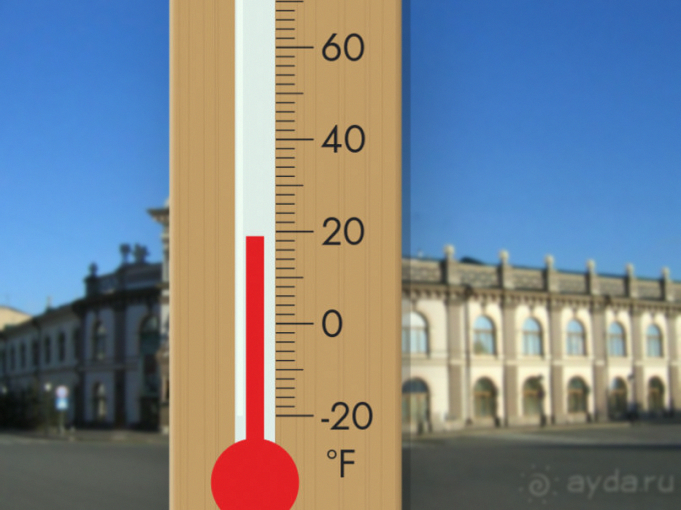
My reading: °F 19
